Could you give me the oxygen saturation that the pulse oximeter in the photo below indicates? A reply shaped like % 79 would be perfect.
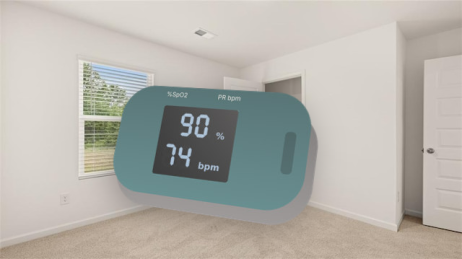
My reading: % 90
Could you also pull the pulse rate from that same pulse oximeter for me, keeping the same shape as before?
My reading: bpm 74
